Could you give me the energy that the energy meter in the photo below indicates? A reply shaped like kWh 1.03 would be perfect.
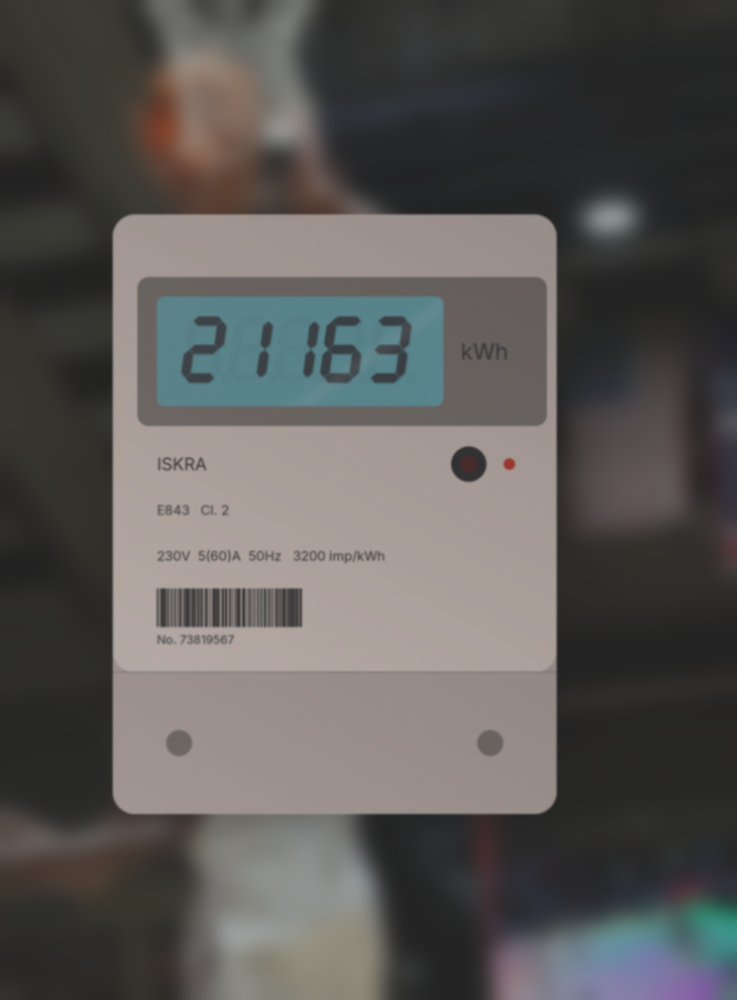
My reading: kWh 21163
